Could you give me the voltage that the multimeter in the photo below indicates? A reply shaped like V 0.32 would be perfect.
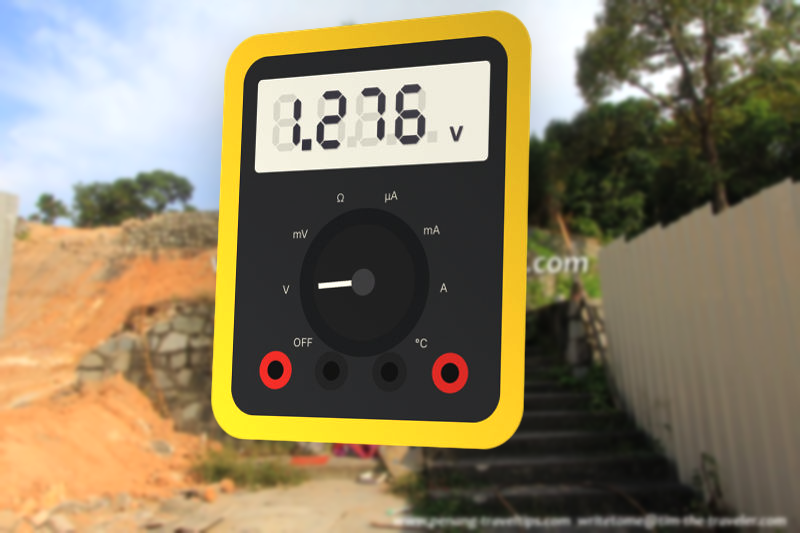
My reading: V 1.276
